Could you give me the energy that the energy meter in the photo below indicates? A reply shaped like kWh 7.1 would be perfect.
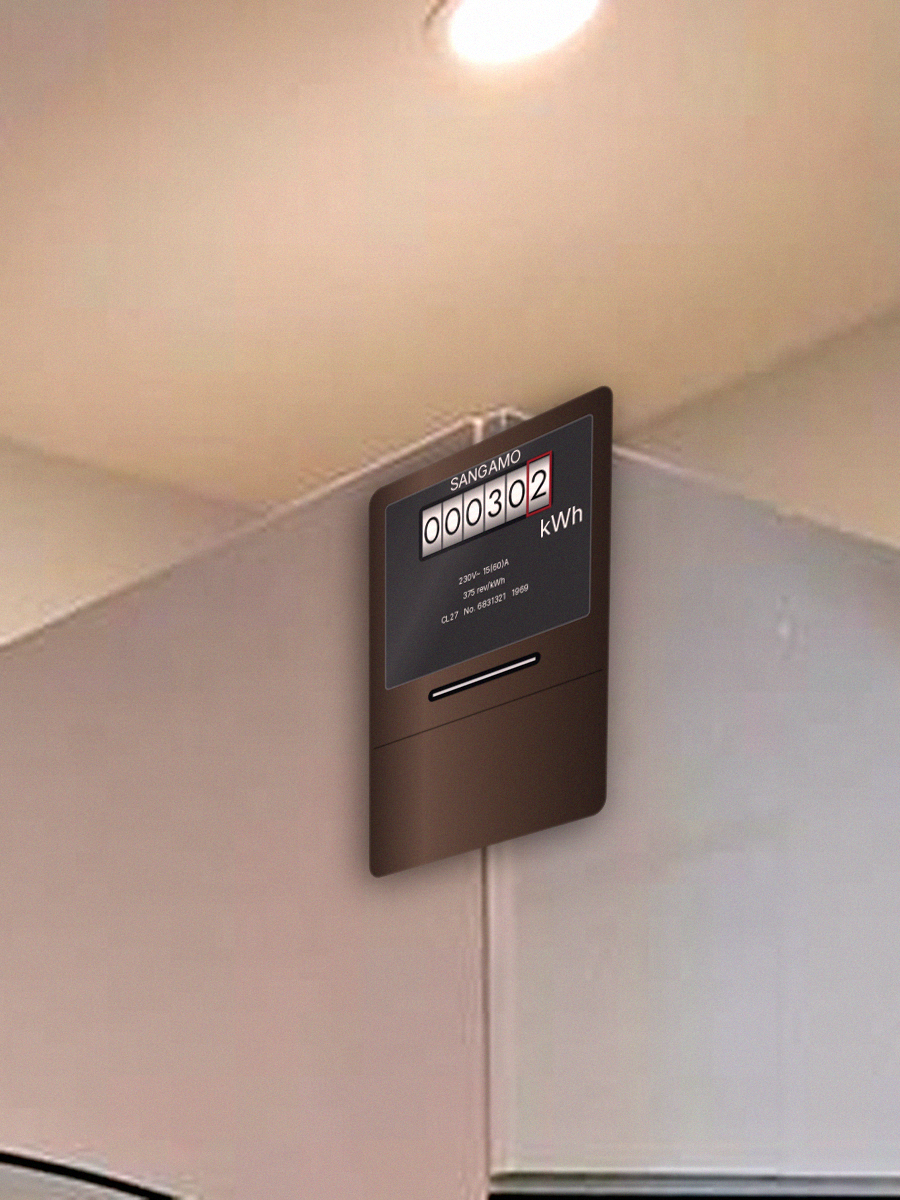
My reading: kWh 30.2
